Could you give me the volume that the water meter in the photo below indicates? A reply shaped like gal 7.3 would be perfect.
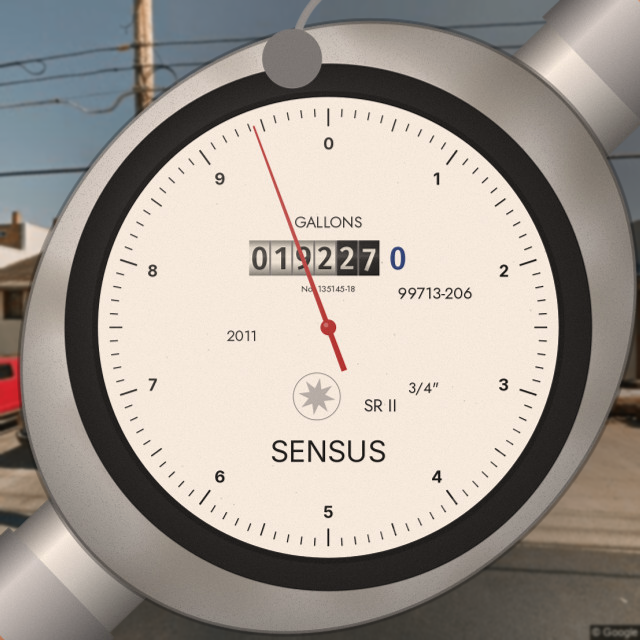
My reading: gal 192269.4
